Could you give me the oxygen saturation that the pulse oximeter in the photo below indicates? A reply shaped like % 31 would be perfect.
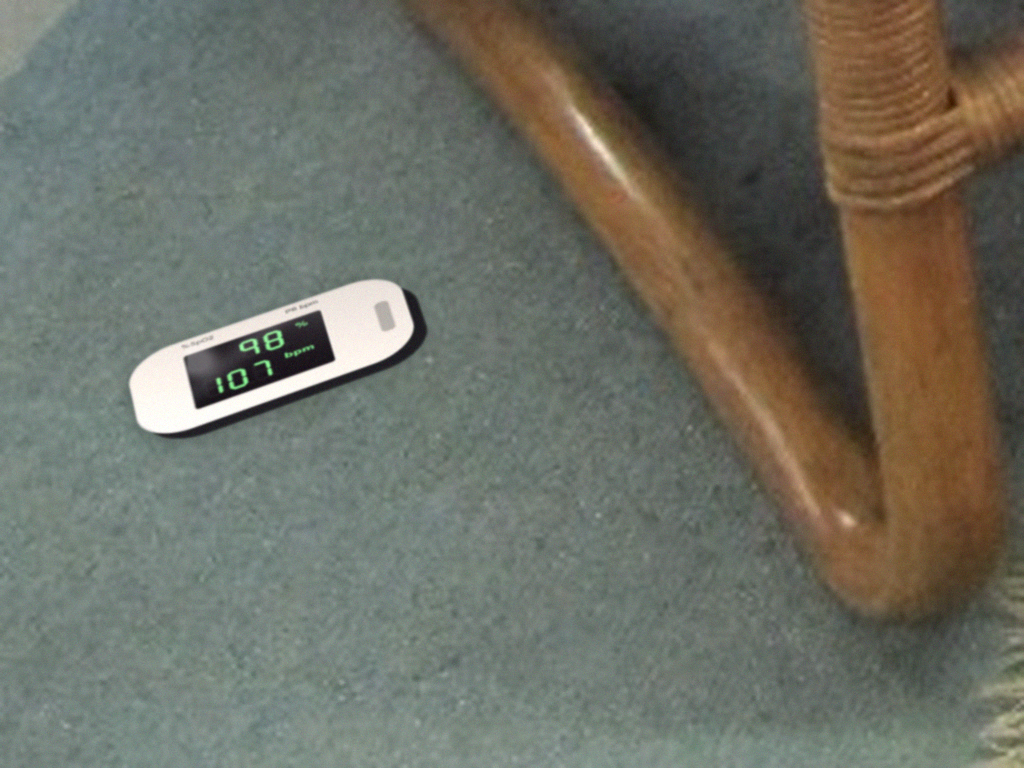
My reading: % 98
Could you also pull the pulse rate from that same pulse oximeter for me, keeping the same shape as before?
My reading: bpm 107
